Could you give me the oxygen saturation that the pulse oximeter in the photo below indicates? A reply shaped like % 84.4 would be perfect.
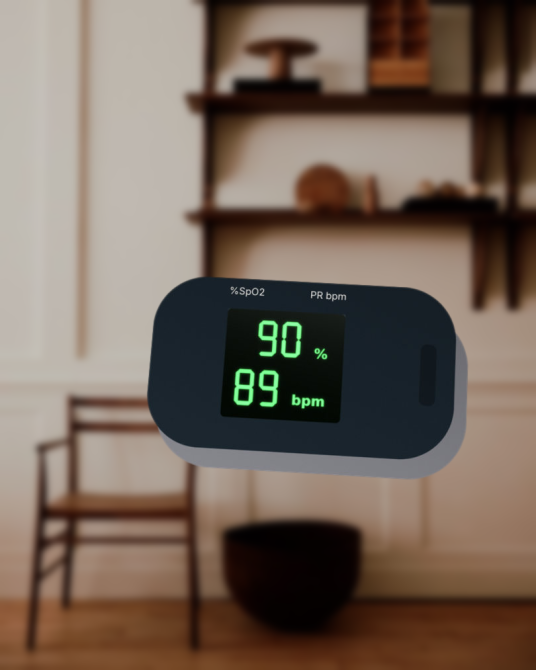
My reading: % 90
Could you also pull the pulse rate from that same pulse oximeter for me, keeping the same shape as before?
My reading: bpm 89
